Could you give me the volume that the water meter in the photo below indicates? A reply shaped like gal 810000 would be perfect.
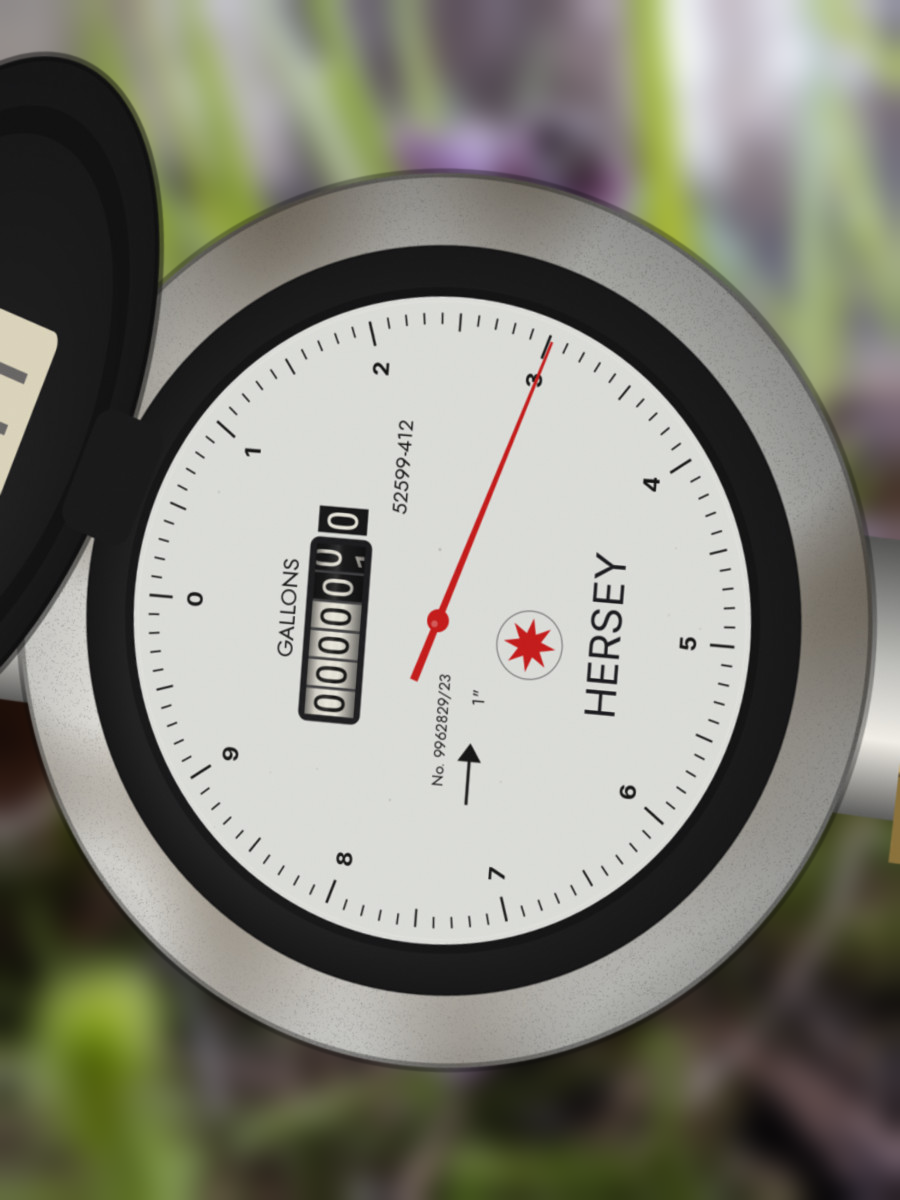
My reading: gal 3.0
